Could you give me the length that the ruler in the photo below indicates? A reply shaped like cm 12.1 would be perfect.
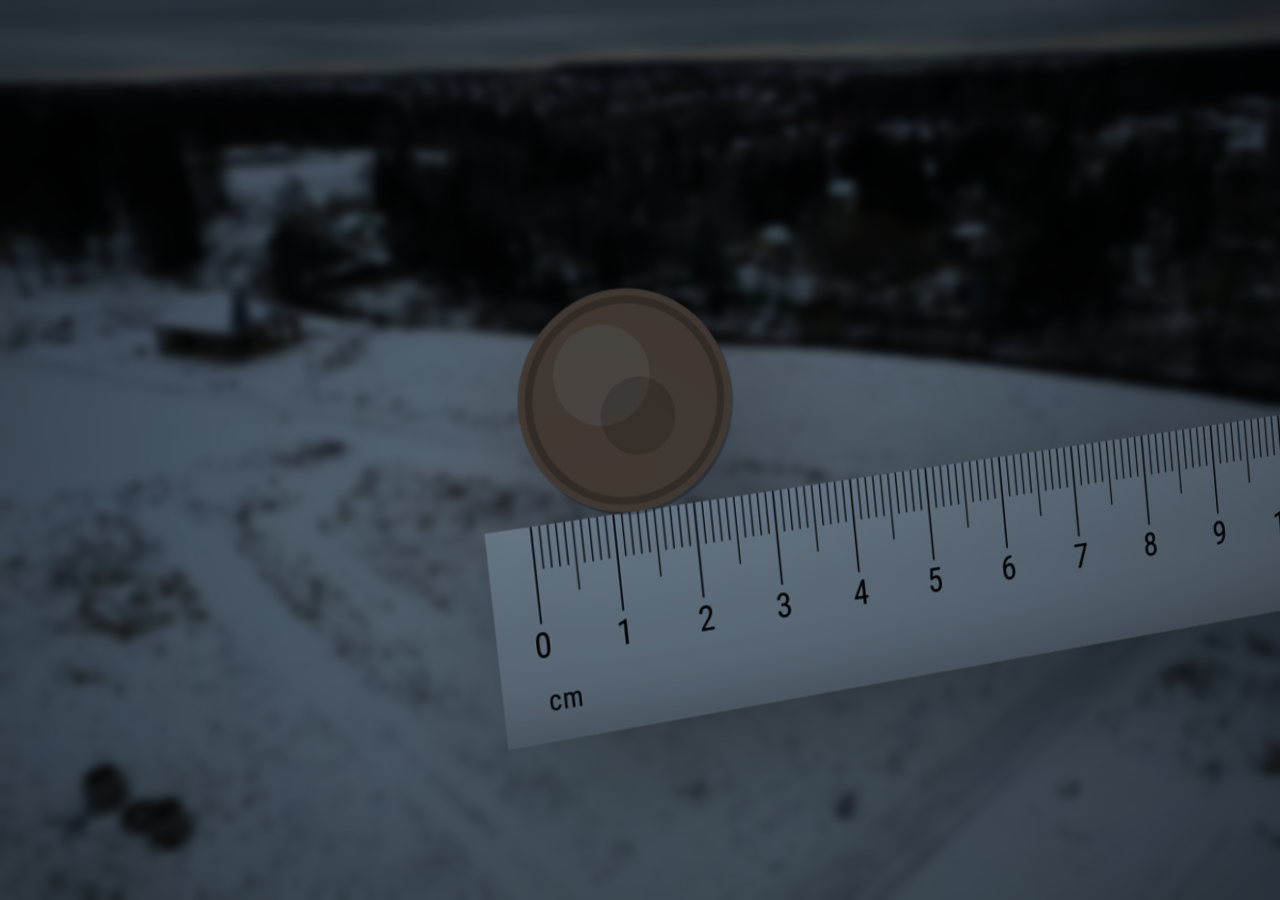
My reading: cm 2.6
